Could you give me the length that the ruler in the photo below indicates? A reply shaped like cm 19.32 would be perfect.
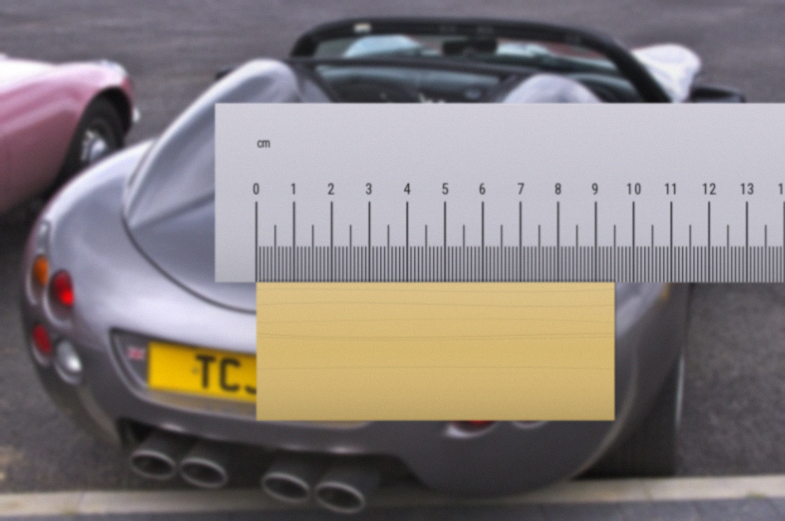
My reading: cm 9.5
